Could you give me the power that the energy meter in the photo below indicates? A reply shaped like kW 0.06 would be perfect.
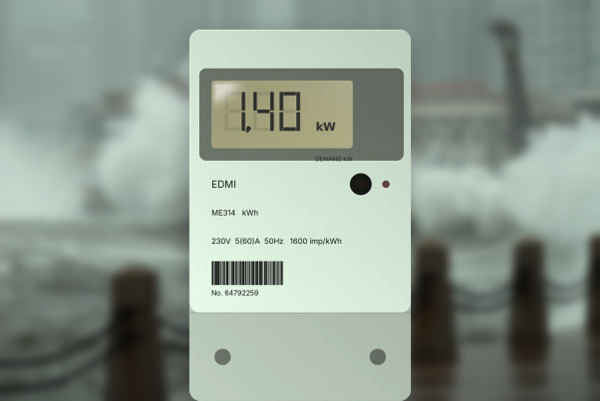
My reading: kW 1.40
